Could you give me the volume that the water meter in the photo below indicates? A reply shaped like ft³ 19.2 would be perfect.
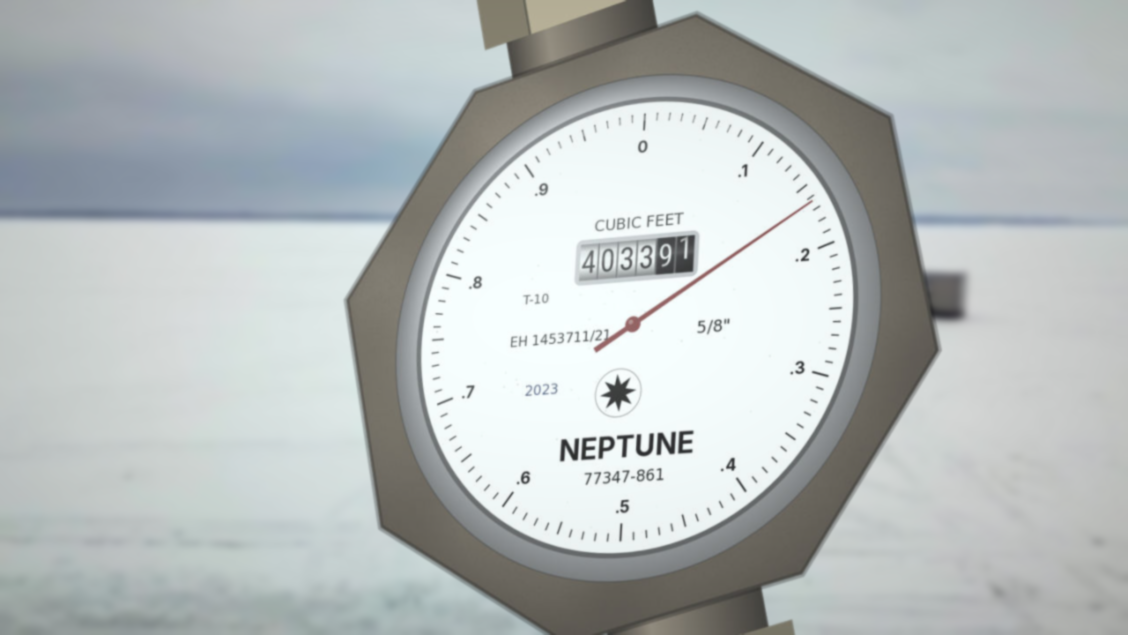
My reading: ft³ 403391.16
